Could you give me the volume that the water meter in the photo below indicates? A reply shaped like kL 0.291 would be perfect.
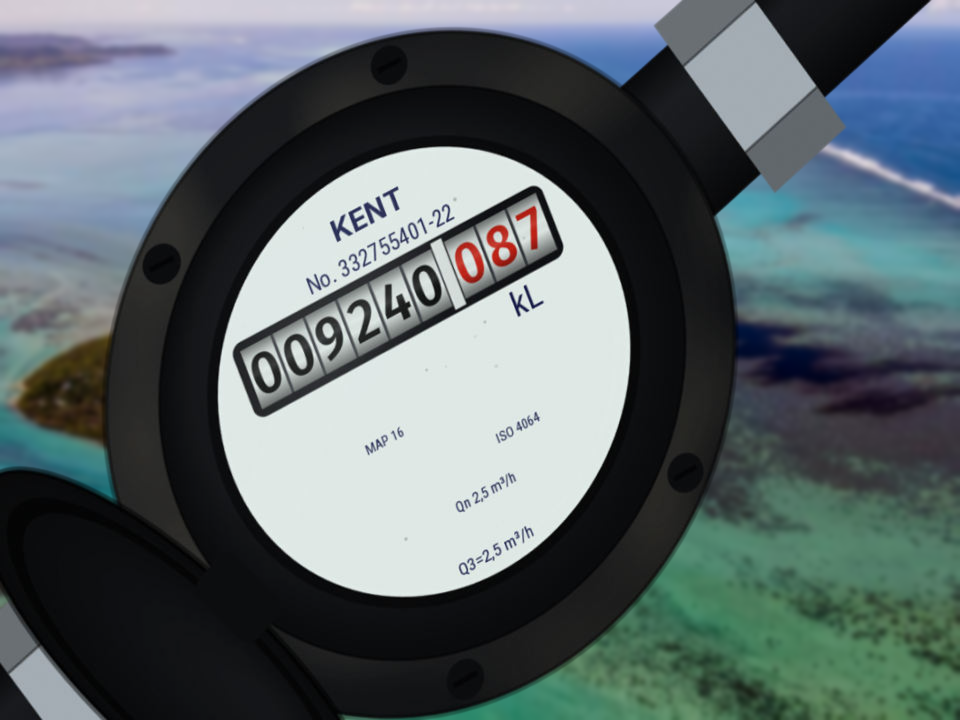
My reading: kL 9240.087
